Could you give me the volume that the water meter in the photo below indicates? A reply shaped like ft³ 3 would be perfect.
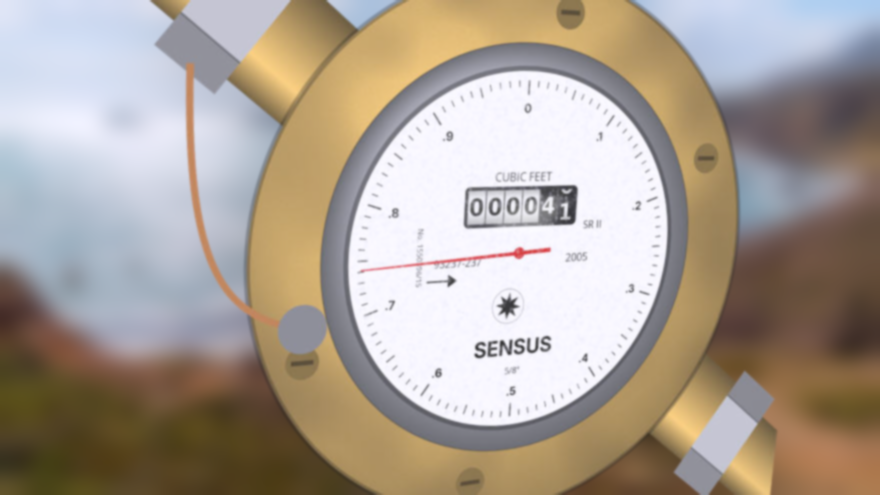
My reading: ft³ 40.74
